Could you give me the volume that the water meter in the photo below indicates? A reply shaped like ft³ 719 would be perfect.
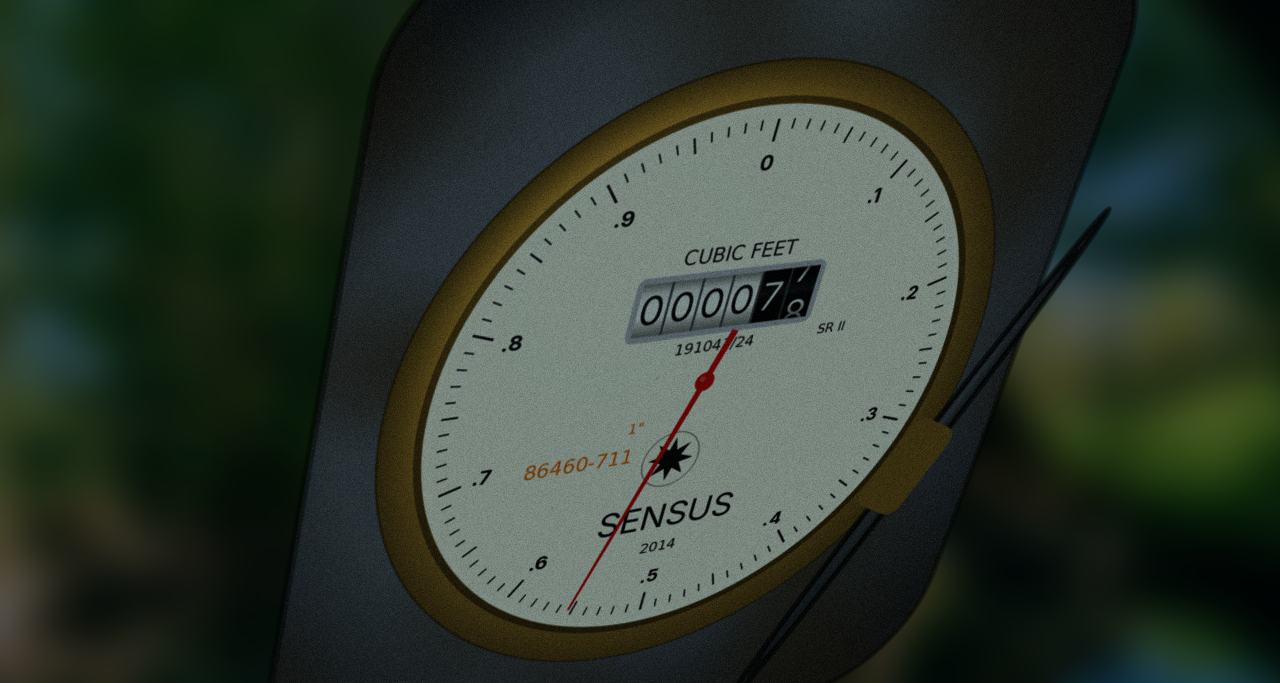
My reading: ft³ 77.55
